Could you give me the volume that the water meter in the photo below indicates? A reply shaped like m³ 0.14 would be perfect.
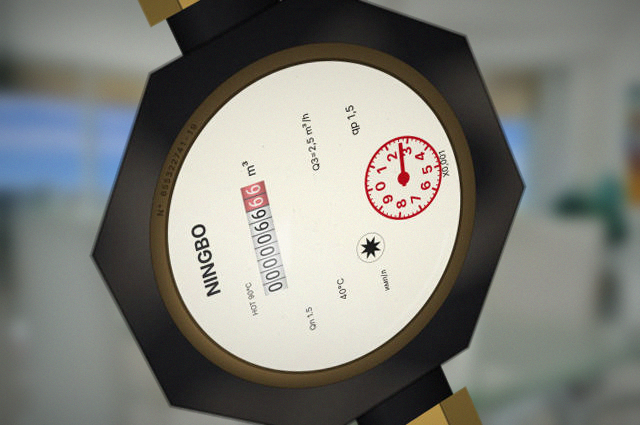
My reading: m³ 66.662
